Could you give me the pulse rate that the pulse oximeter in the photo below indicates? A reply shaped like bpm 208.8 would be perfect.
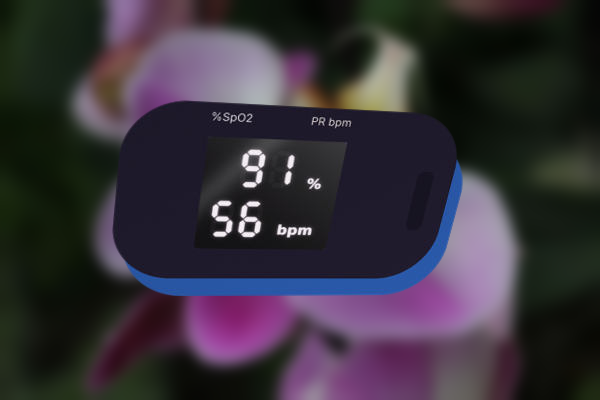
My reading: bpm 56
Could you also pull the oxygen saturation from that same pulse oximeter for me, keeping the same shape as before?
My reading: % 91
